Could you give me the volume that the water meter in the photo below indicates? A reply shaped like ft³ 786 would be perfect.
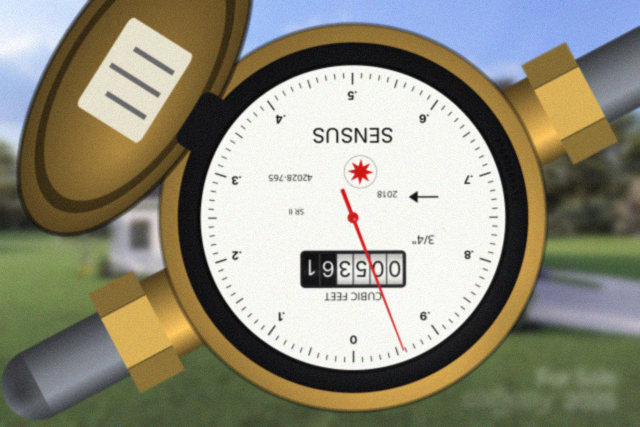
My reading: ft³ 5360.94
